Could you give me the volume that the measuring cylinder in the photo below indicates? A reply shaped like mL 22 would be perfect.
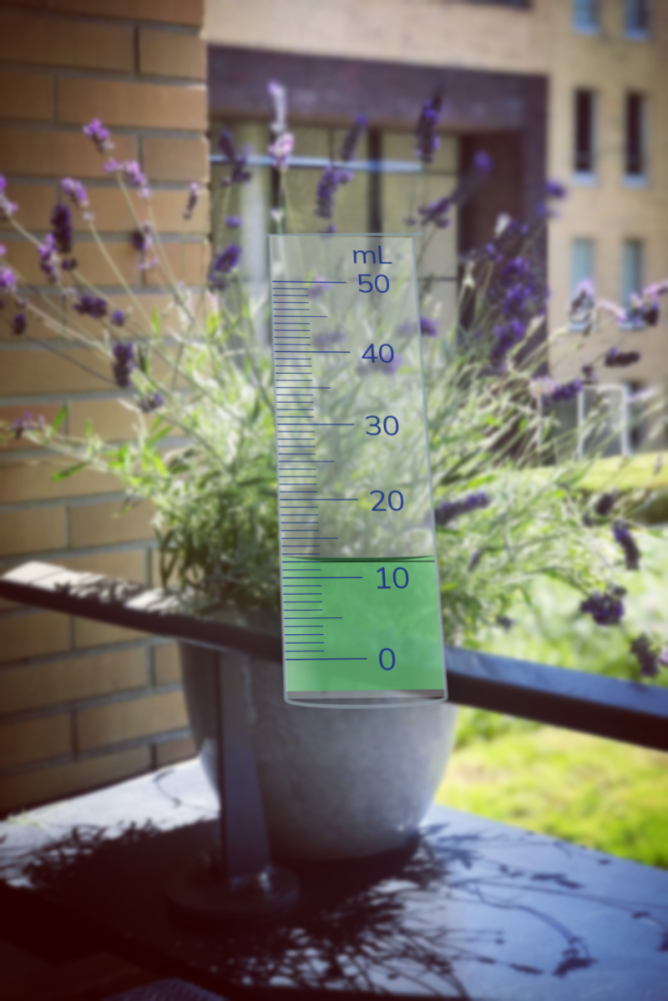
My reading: mL 12
